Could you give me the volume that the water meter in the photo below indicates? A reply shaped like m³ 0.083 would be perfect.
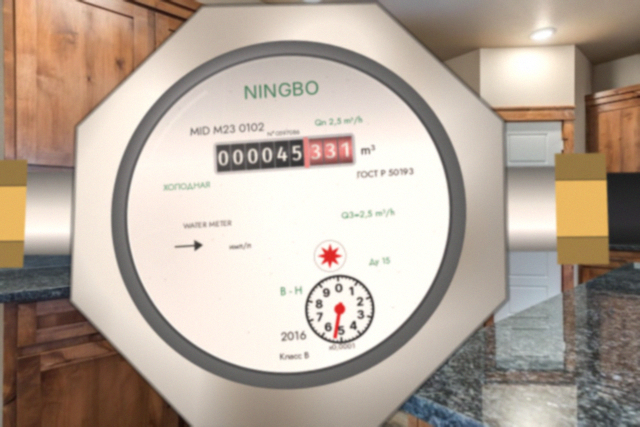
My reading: m³ 45.3315
